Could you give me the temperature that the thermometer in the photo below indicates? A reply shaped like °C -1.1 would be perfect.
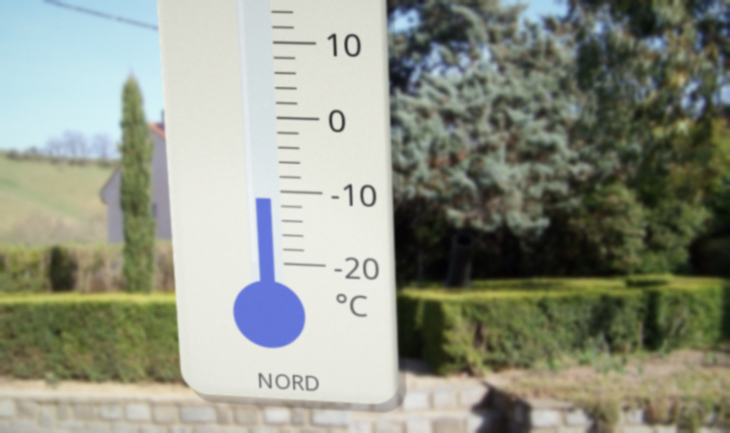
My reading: °C -11
